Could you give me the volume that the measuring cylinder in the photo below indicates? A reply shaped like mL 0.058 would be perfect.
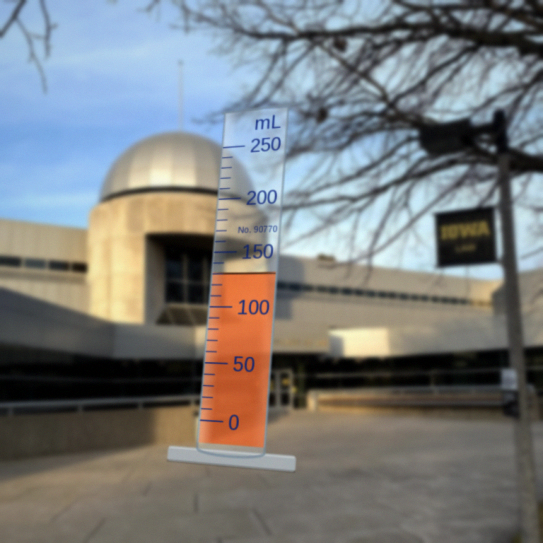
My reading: mL 130
